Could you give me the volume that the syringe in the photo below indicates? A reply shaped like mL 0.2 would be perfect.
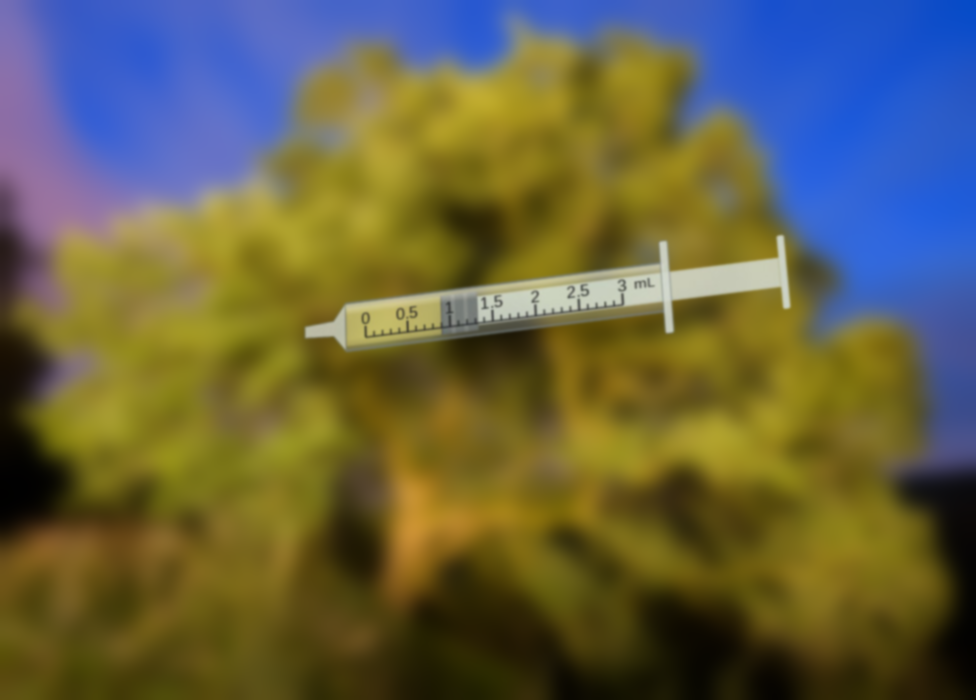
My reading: mL 0.9
